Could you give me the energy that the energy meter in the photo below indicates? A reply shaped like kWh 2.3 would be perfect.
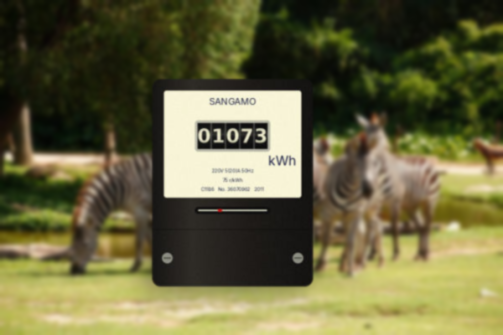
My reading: kWh 1073
